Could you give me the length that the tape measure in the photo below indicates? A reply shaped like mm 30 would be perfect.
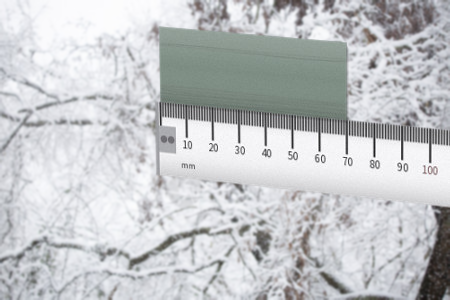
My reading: mm 70
